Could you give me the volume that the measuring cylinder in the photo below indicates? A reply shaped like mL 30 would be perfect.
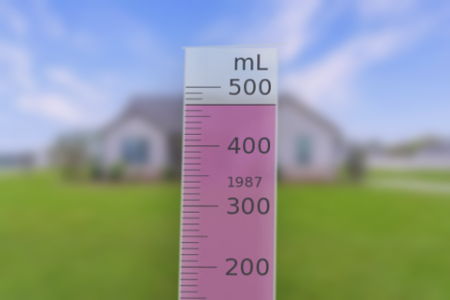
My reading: mL 470
